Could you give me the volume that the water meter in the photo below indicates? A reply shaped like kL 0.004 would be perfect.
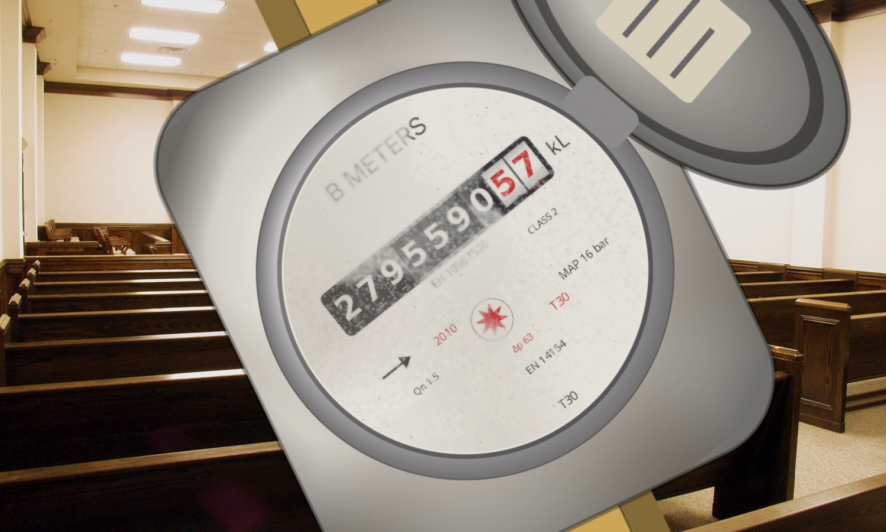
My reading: kL 2795590.57
